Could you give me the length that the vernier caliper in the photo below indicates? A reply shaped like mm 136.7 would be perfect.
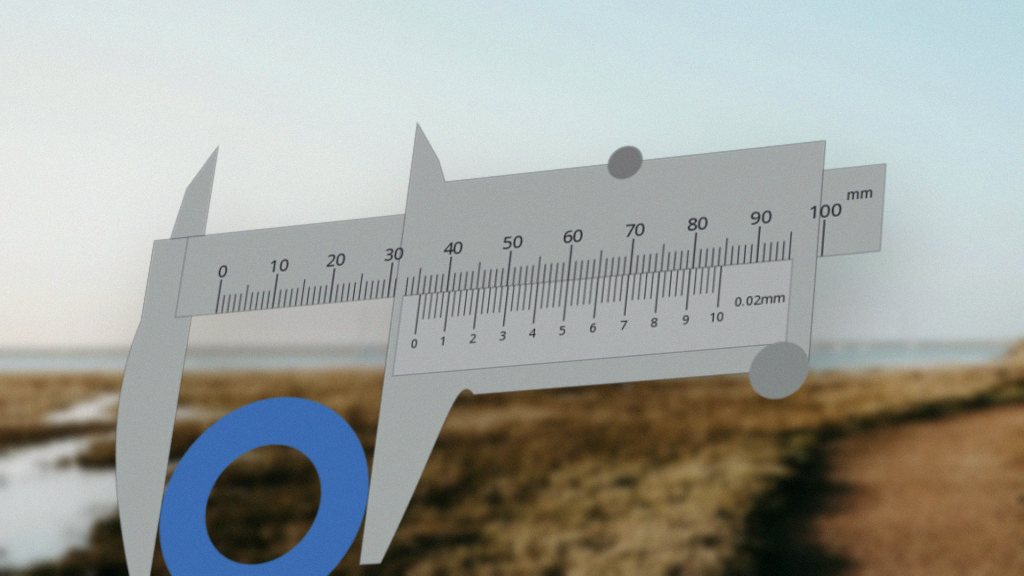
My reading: mm 35.5
